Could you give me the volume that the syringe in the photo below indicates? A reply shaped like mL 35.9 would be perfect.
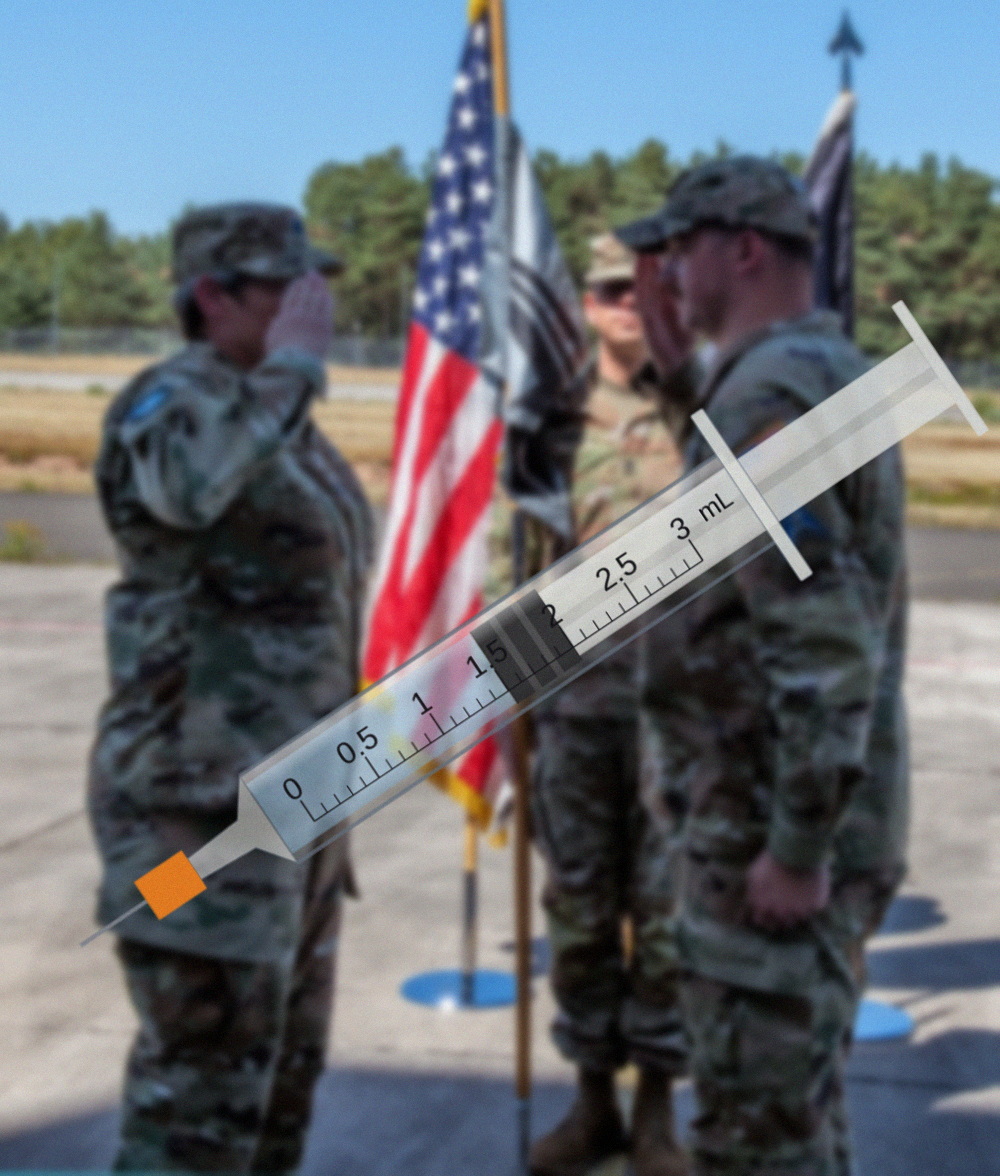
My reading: mL 1.5
